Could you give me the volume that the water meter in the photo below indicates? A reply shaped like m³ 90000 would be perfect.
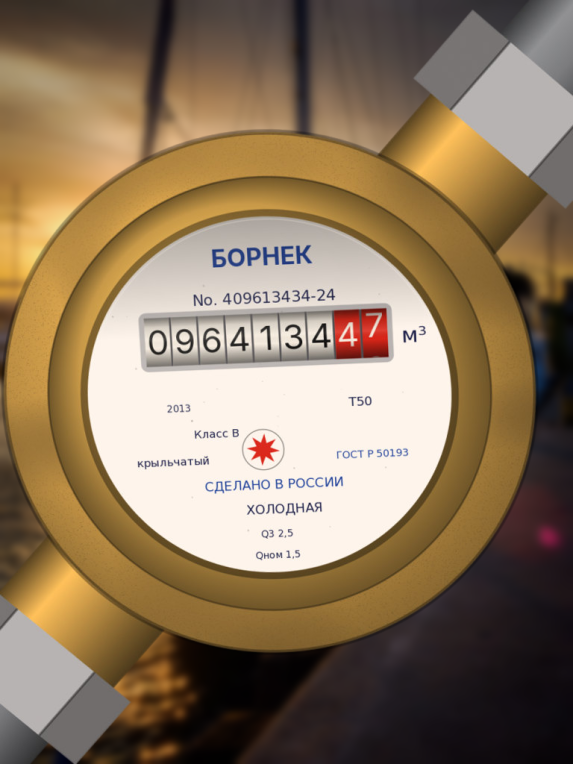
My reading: m³ 964134.47
